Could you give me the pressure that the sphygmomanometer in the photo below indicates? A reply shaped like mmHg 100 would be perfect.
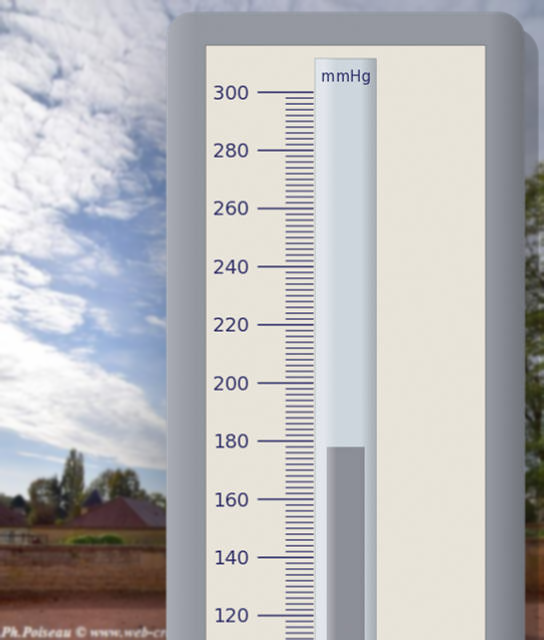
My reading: mmHg 178
